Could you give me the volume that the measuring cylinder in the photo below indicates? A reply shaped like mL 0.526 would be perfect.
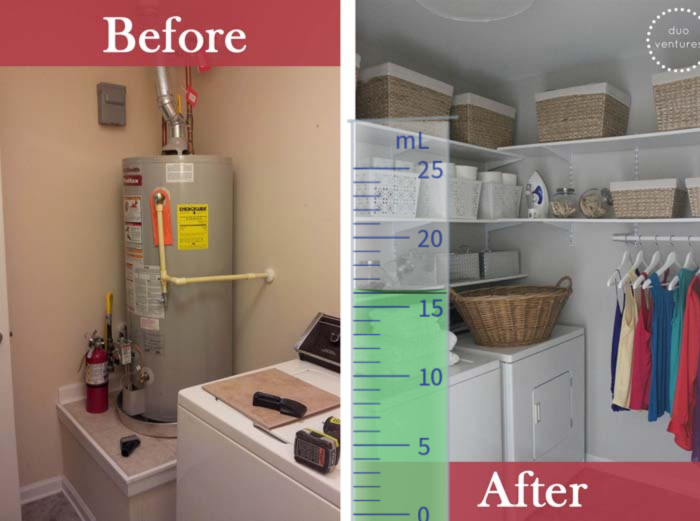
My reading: mL 16
